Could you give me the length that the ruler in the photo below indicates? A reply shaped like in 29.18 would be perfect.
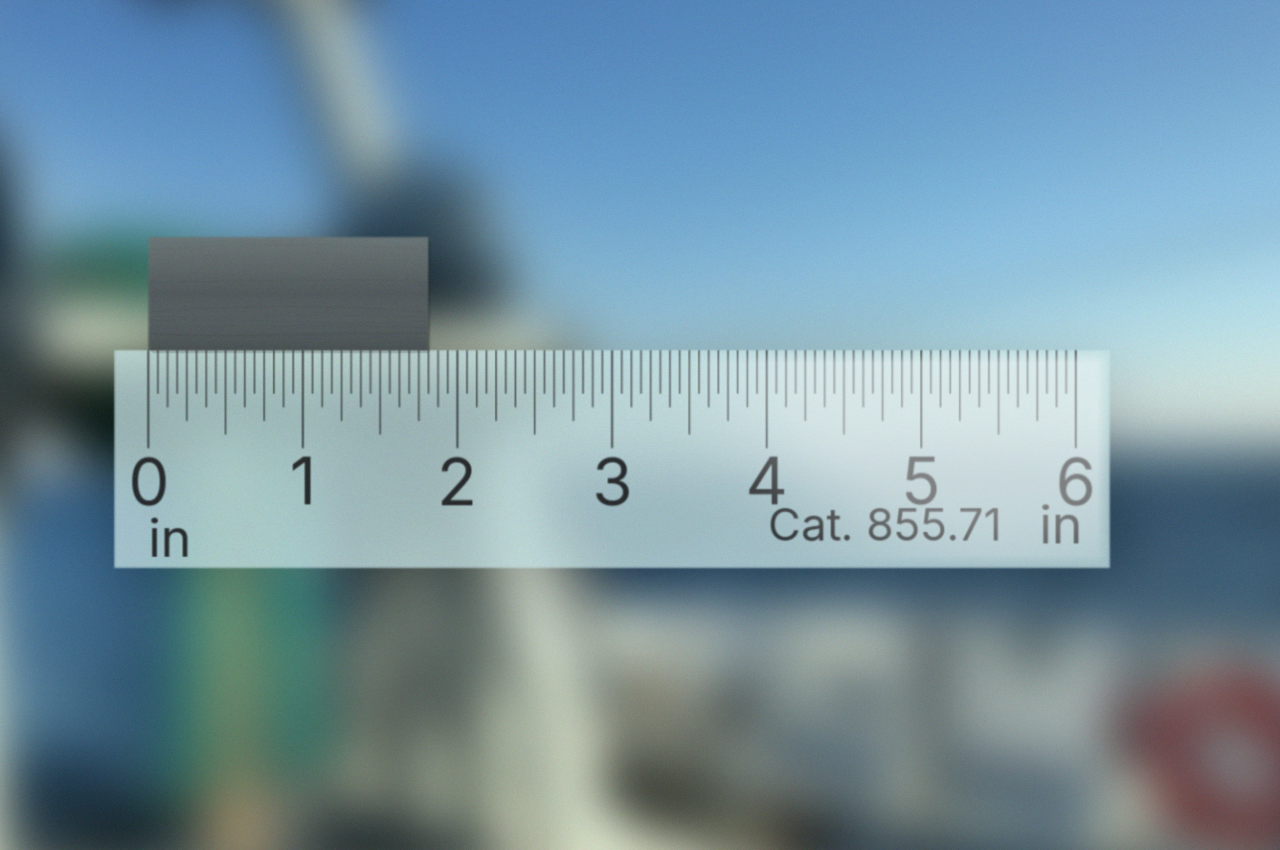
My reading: in 1.8125
